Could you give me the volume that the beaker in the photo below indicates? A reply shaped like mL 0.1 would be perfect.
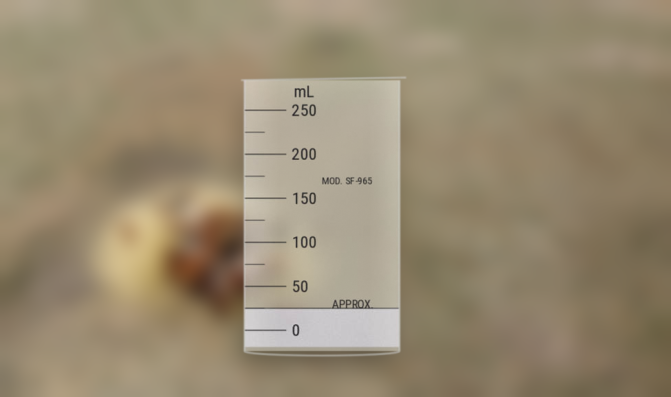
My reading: mL 25
